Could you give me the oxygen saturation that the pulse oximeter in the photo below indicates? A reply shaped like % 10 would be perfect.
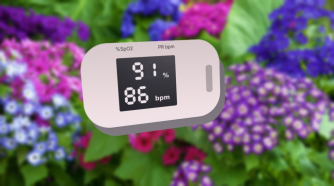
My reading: % 91
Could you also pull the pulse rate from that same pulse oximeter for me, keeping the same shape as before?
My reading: bpm 86
